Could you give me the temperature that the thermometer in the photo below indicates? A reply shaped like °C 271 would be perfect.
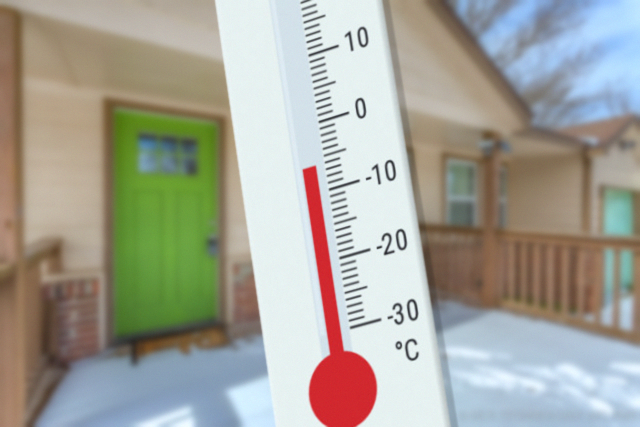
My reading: °C -6
